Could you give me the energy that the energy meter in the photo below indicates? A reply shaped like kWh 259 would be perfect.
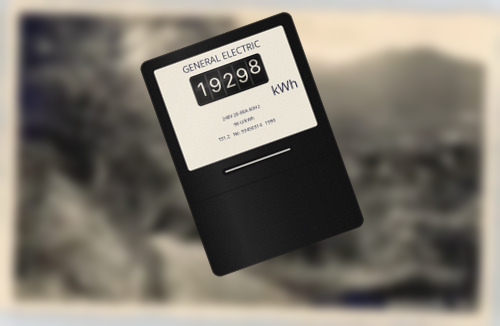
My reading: kWh 19298
